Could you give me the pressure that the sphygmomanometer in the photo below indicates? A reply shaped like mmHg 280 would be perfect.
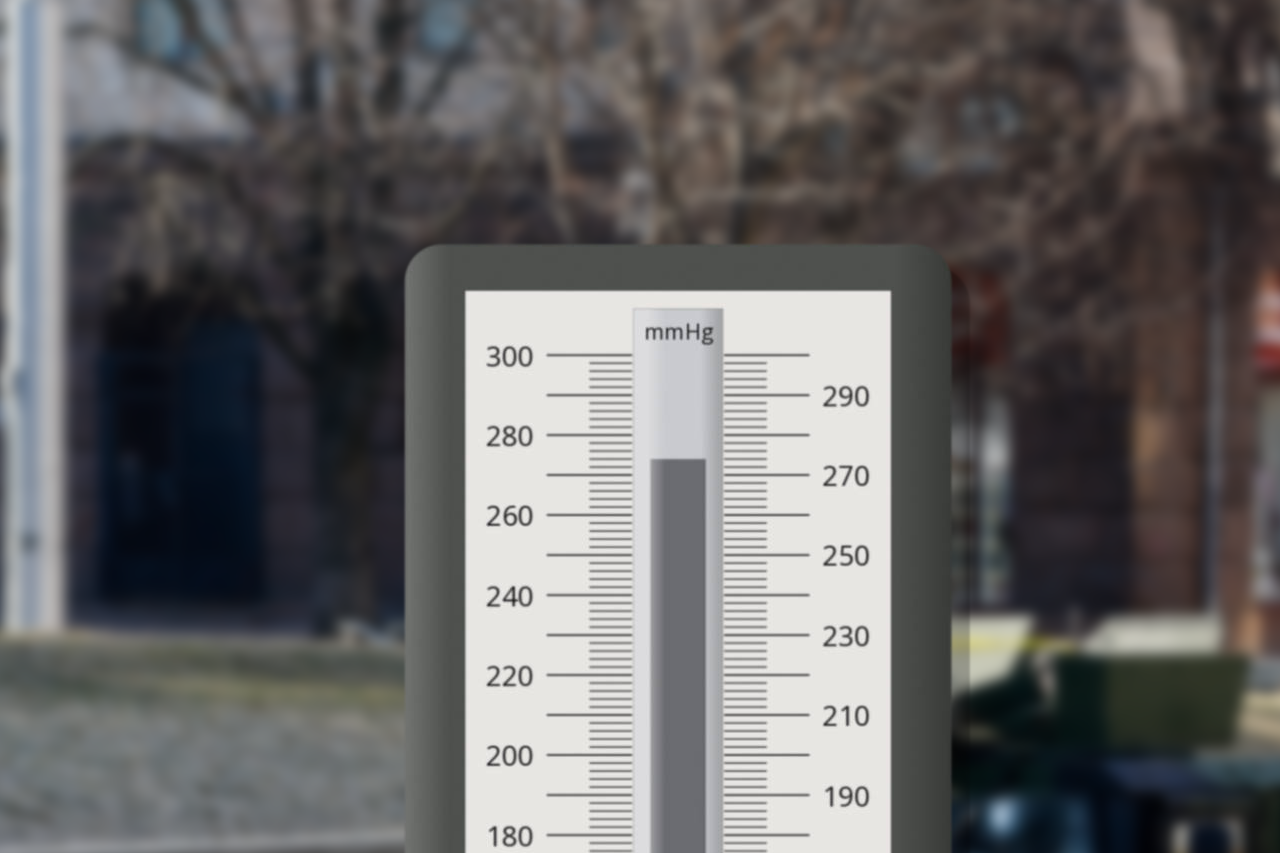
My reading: mmHg 274
